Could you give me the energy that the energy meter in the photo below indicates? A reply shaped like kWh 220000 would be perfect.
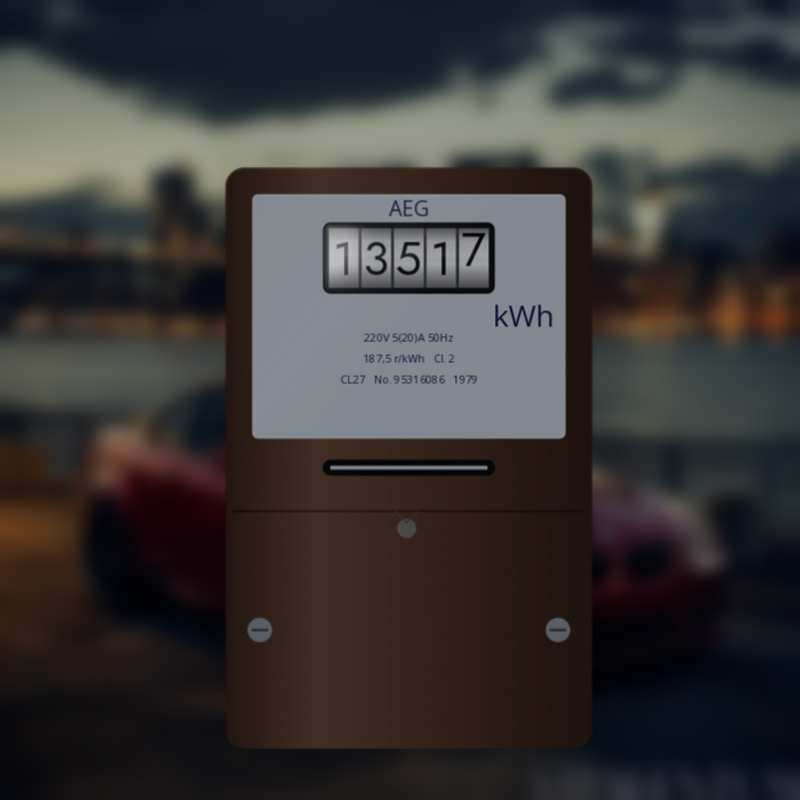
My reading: kWh 13517
